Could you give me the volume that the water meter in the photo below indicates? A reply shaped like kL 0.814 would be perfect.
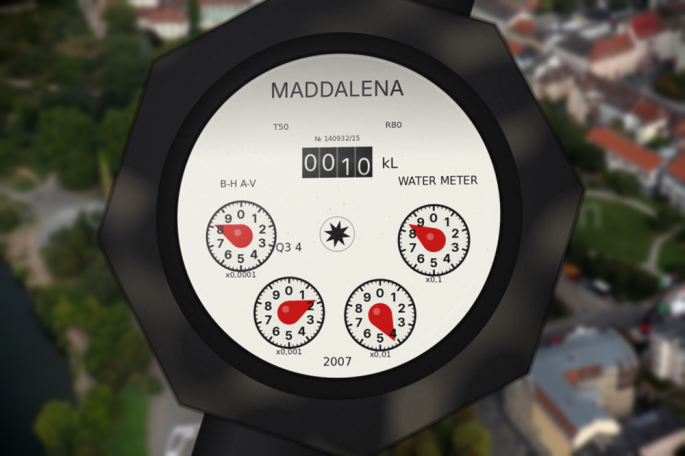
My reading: kL 9.8418
